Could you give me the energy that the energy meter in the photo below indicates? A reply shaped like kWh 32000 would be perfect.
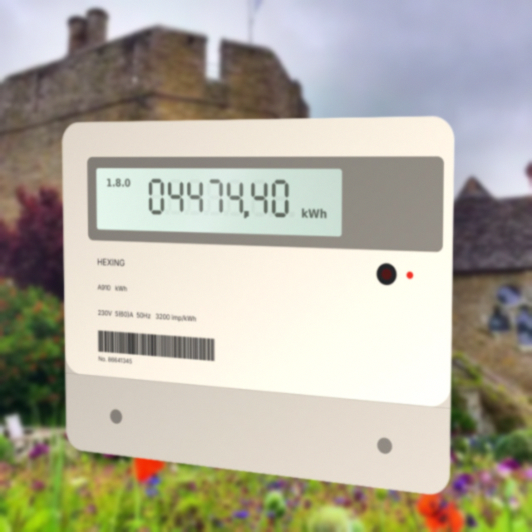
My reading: kWh 4474.40
